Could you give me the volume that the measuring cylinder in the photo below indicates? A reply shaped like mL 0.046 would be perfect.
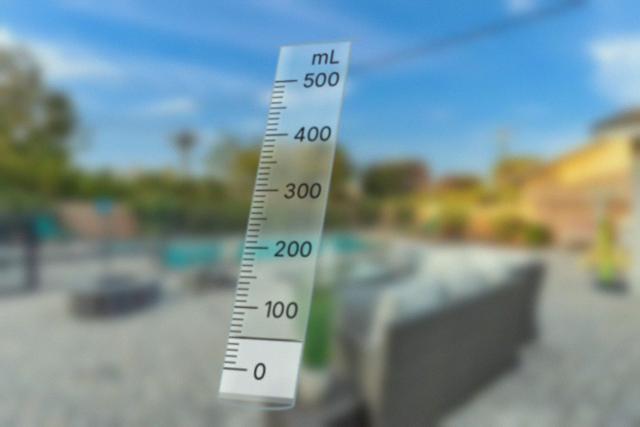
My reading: mL 50
